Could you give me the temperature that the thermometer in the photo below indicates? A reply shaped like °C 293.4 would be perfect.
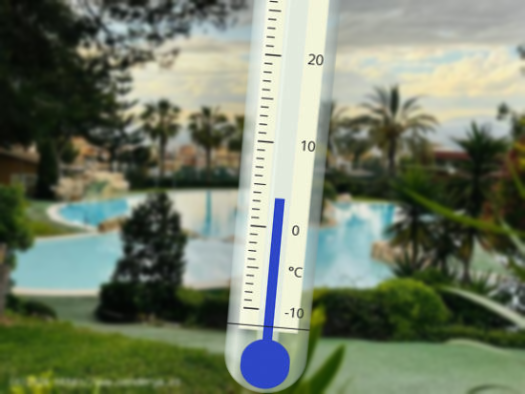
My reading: °C 3.5
